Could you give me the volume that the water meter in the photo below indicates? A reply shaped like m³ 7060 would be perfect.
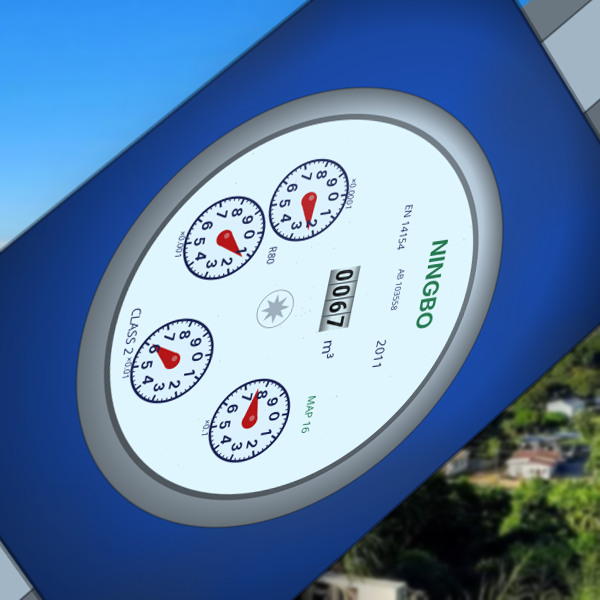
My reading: m³ 67.7612
